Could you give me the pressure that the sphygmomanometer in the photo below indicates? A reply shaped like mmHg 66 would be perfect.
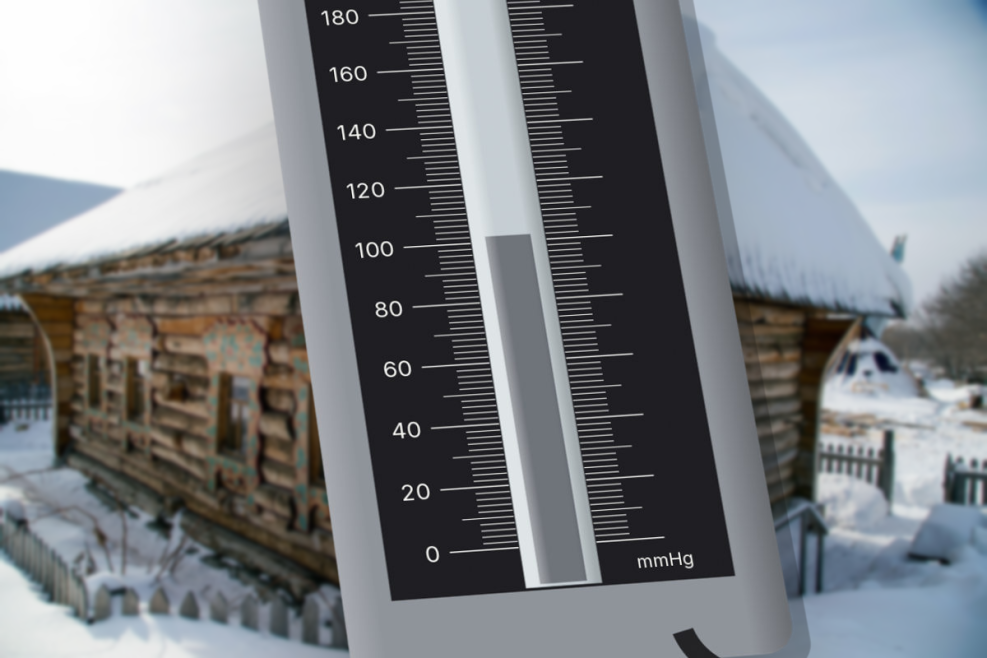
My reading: mmHg 102
